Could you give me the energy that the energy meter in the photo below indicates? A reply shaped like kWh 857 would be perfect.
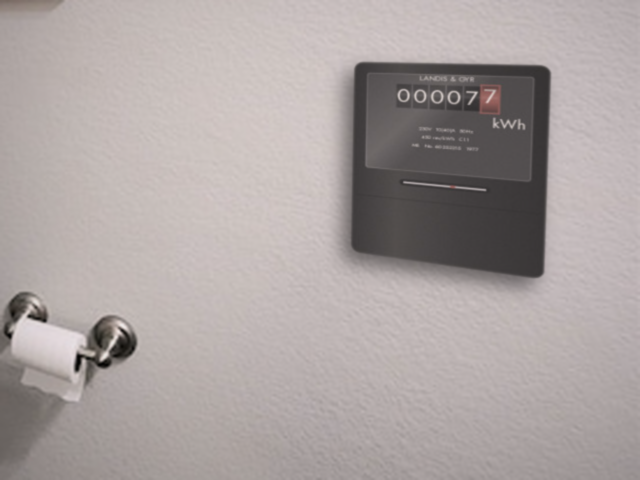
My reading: kWh 7.7
